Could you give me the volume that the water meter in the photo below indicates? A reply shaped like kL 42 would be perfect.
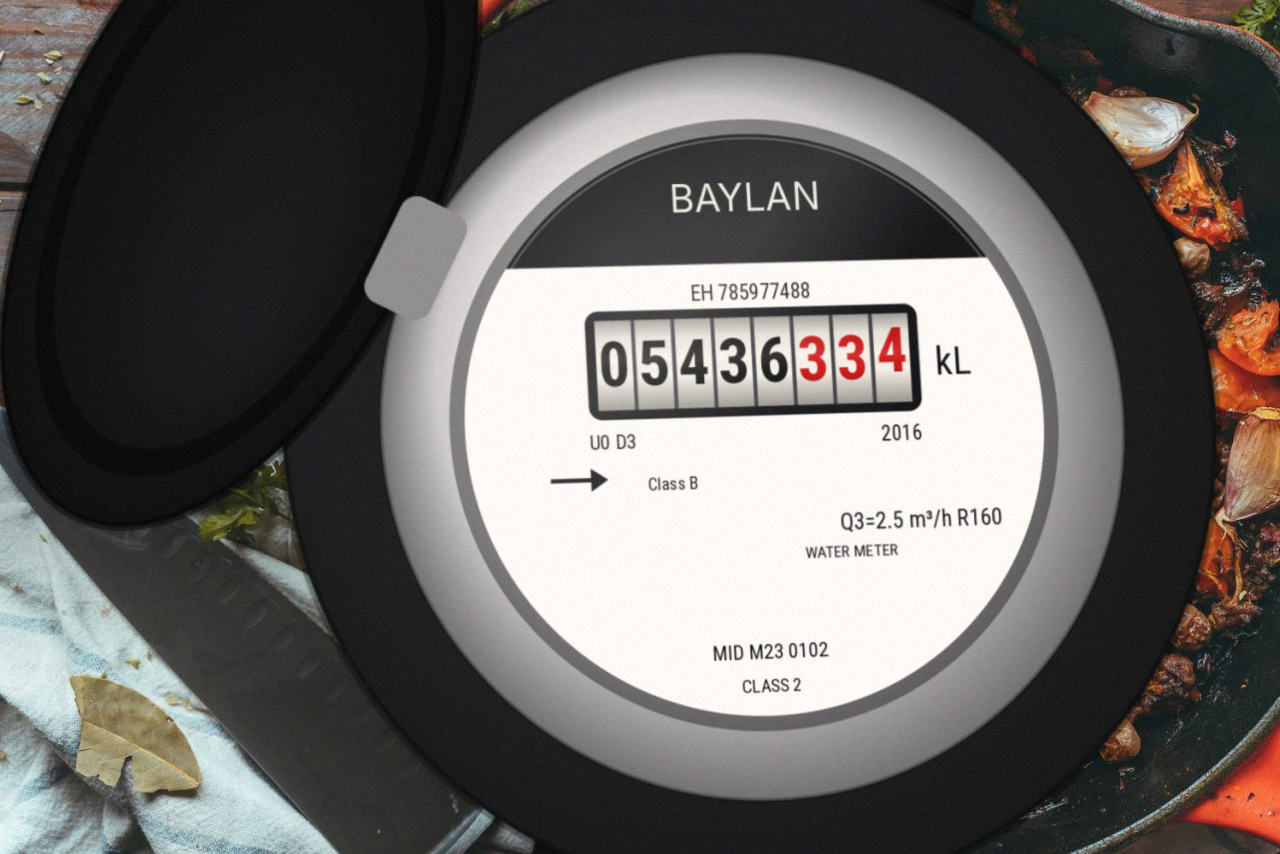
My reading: kL 5436.334
